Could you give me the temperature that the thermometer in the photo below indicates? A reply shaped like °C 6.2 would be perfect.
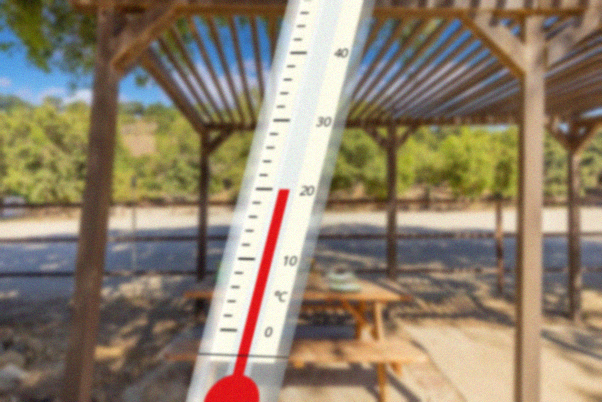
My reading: °C 20
